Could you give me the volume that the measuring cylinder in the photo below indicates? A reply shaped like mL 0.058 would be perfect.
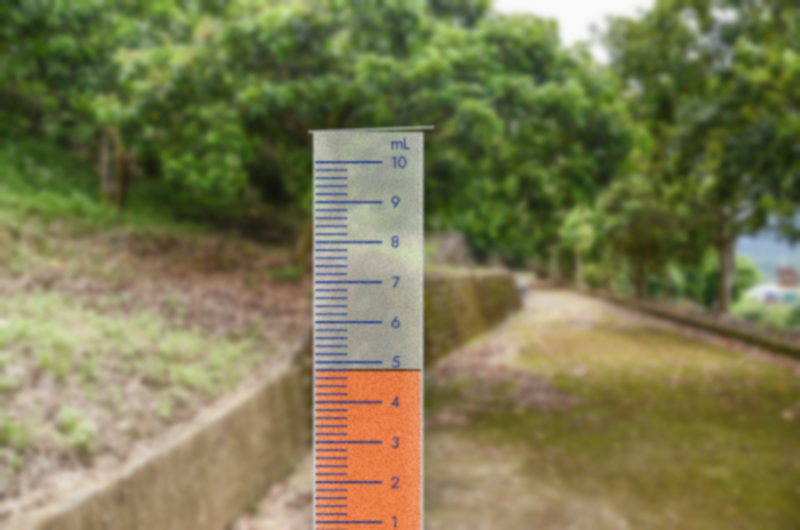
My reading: mL 4.8
